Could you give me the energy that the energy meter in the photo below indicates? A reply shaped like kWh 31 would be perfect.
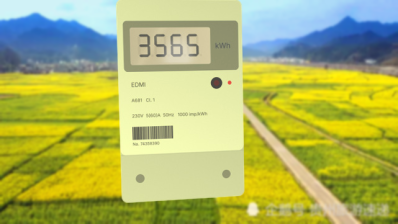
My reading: kWh 3565
